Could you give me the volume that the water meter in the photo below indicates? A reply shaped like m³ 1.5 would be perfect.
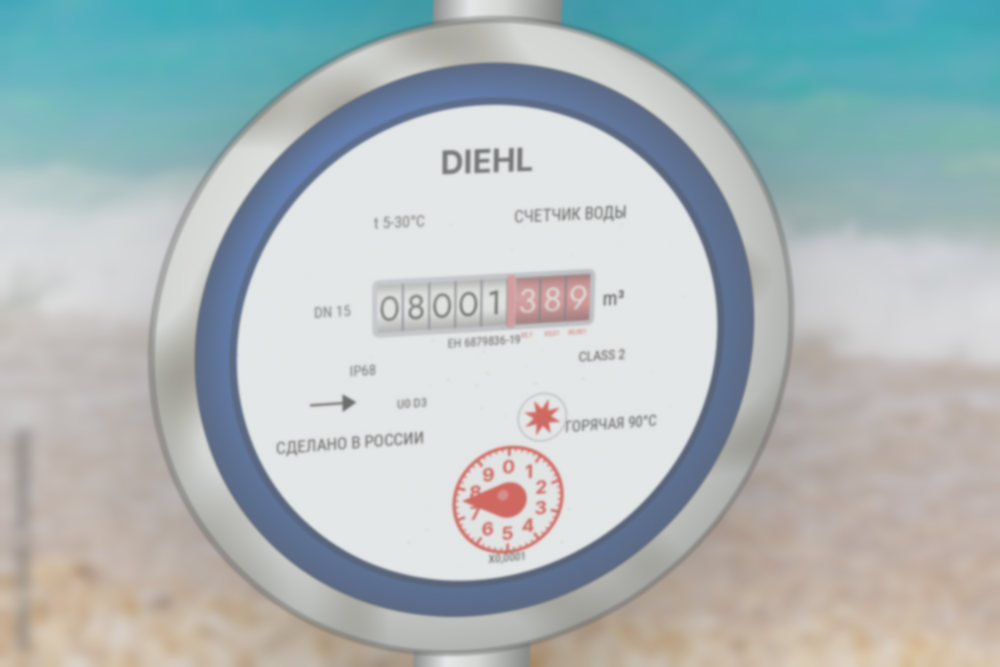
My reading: m³ 8001.3897
